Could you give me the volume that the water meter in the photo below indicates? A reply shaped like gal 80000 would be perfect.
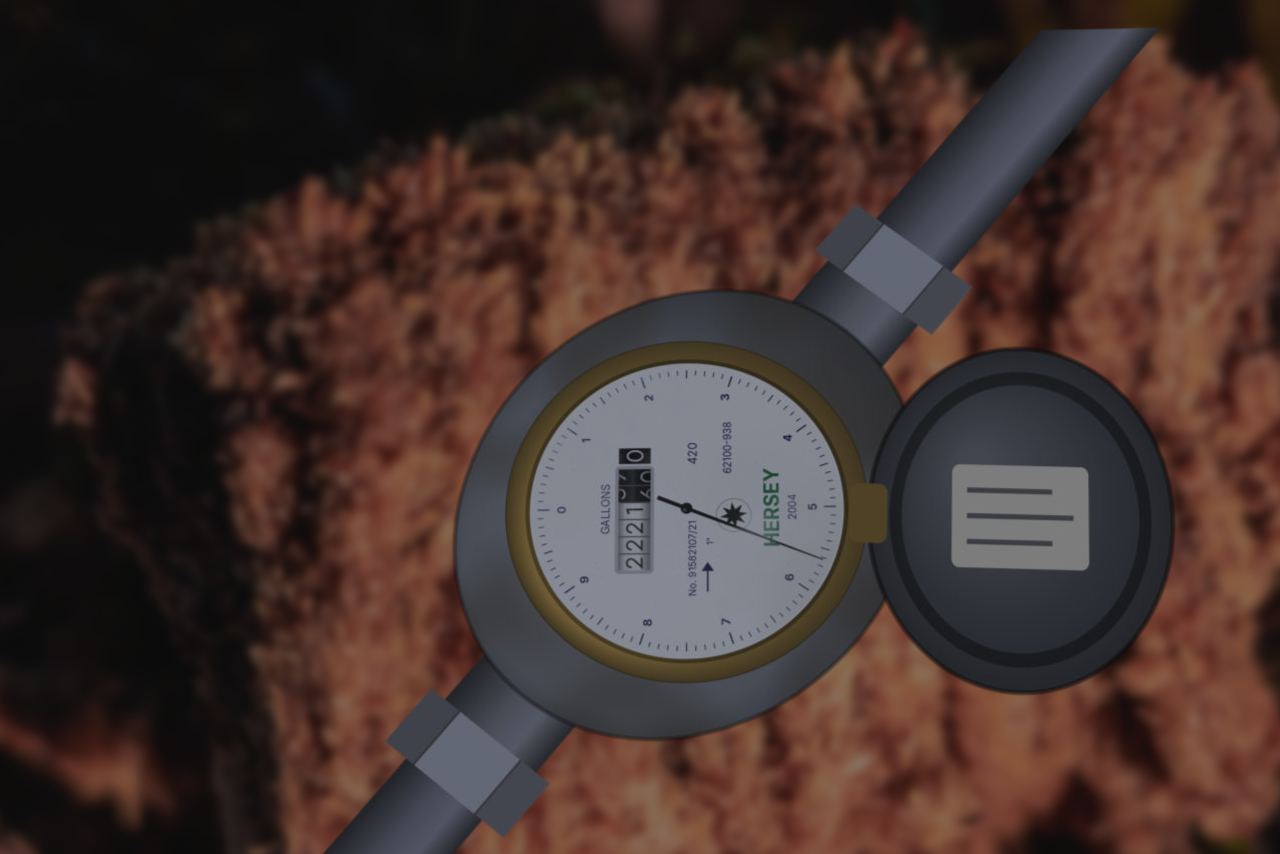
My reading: gal 2221595.6
